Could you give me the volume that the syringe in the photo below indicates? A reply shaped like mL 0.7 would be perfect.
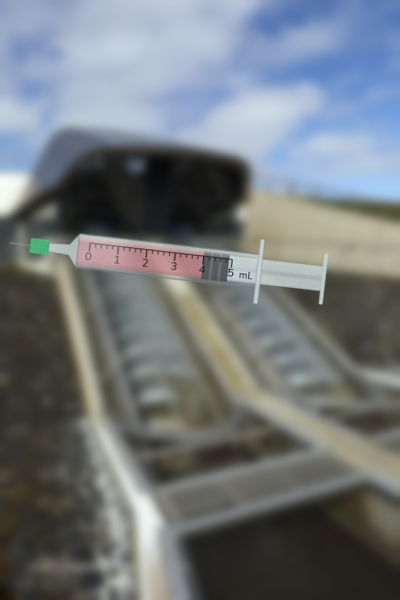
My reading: mL 4
